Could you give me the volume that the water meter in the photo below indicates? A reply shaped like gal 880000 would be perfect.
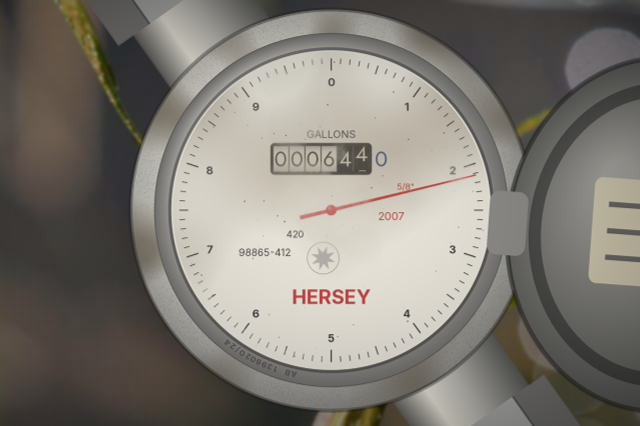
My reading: gal 6442.1
